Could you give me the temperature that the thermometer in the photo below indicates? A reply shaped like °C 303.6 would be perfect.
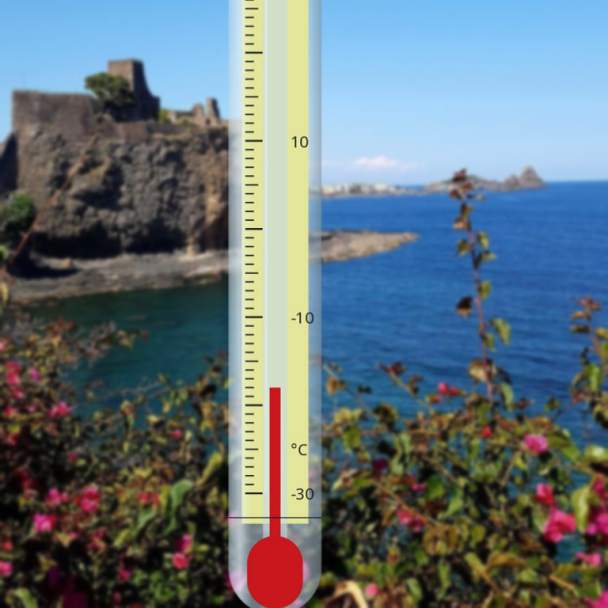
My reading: °C -18
